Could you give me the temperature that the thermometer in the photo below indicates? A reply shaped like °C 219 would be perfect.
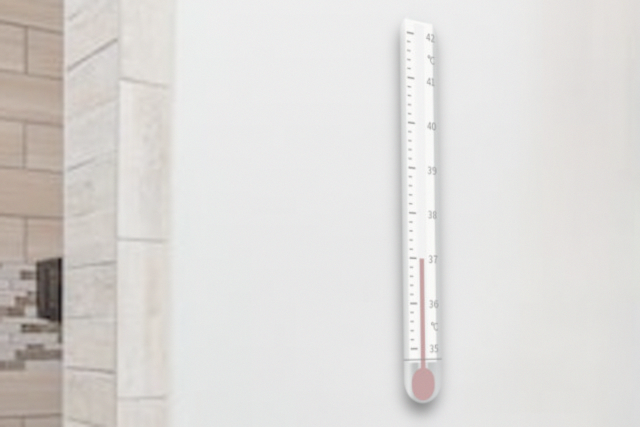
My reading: °C 37
